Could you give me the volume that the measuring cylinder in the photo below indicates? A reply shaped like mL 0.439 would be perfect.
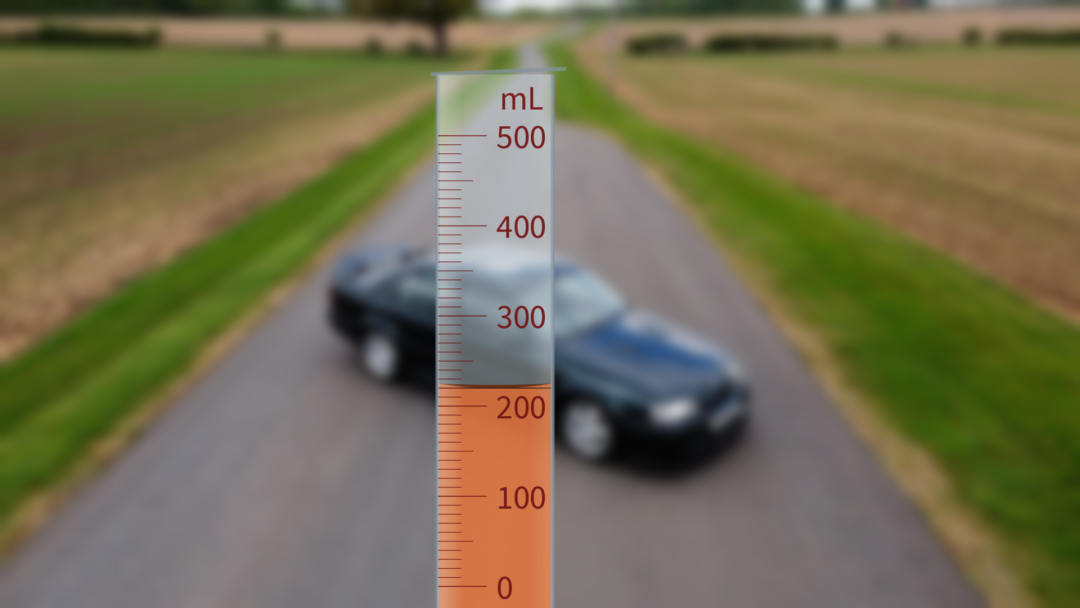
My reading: mL 220
